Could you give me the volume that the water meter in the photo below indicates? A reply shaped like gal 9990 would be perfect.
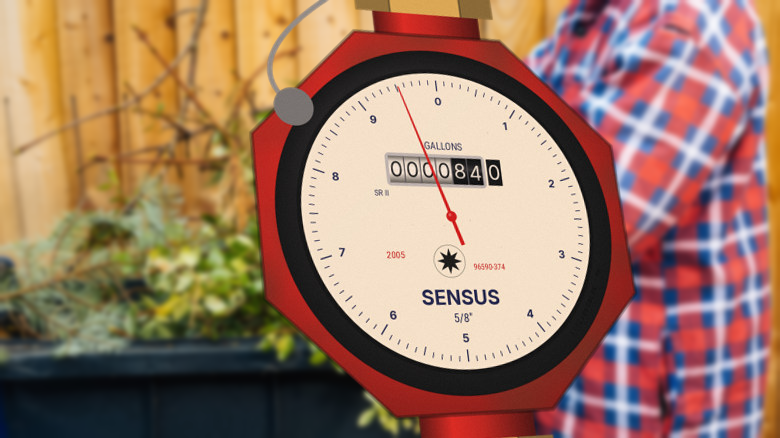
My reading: gal 839.5
